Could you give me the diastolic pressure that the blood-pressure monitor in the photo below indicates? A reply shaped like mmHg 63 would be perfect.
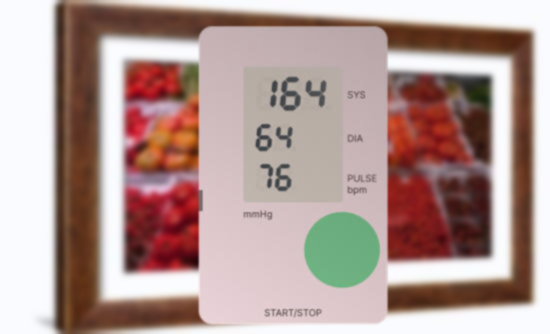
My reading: mmHg 64
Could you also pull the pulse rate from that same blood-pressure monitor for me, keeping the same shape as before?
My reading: bpm 76
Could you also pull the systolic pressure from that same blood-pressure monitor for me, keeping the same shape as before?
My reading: mmHg 164
